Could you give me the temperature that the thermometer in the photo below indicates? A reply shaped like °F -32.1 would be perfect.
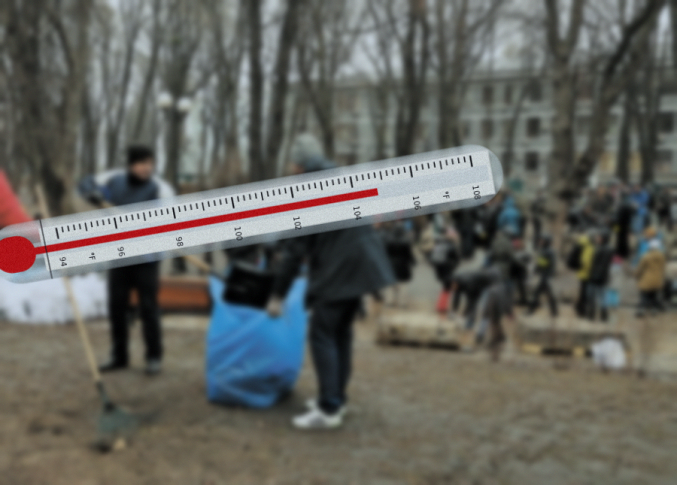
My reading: °F 104.8
